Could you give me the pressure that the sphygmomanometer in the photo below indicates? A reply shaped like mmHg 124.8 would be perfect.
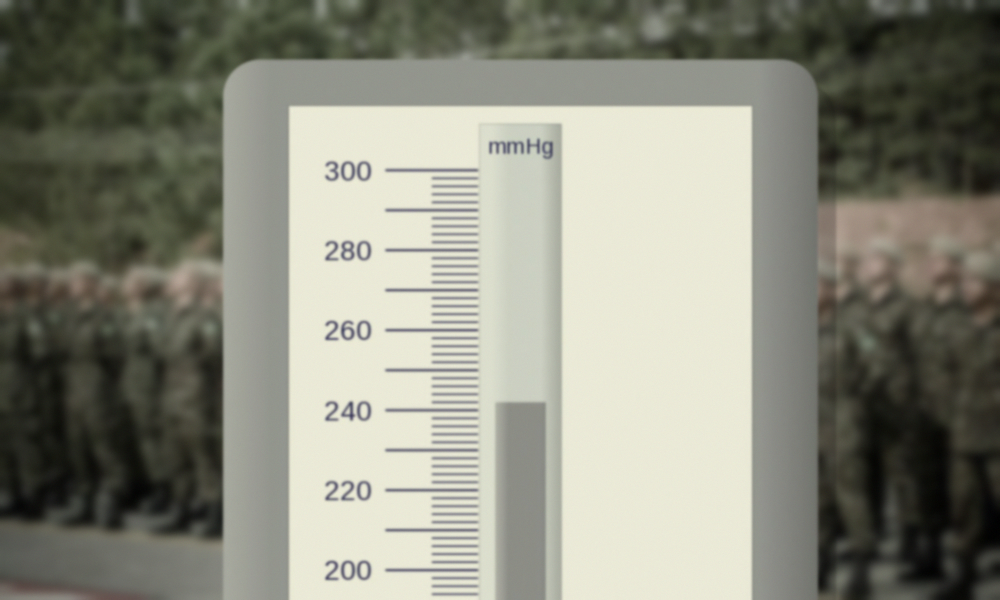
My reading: mmHg 242
